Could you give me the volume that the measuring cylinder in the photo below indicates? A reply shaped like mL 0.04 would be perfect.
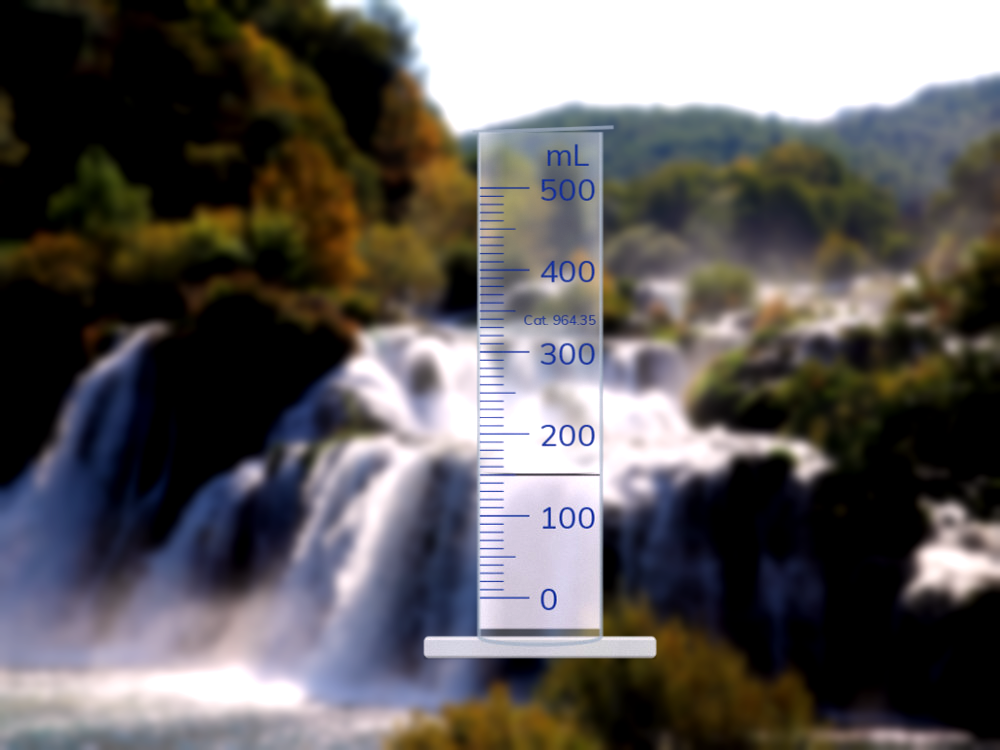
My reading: mL 150
